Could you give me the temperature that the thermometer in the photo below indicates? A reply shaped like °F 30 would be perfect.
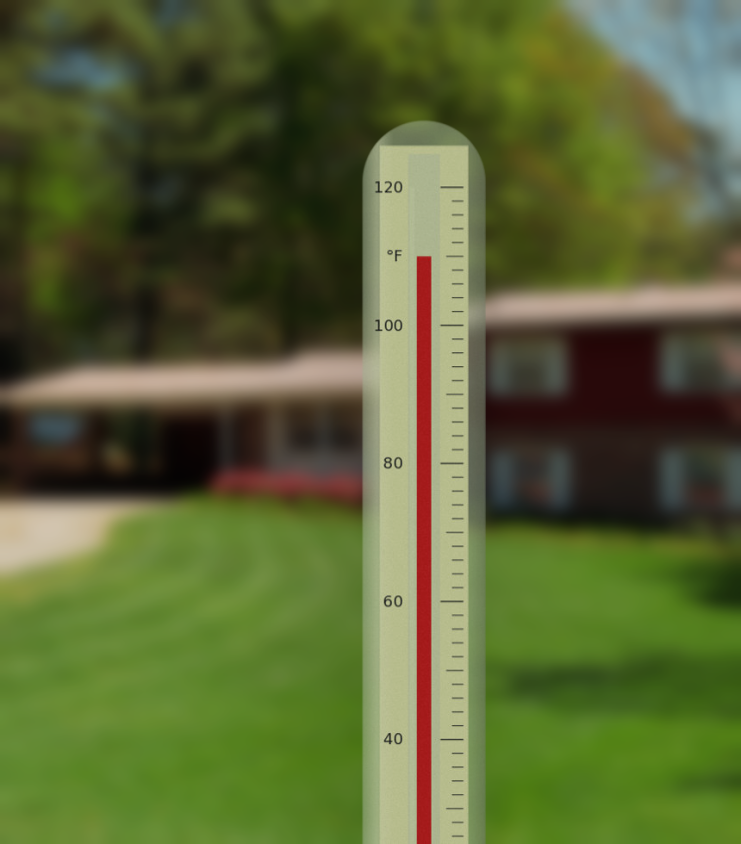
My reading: °F 110
